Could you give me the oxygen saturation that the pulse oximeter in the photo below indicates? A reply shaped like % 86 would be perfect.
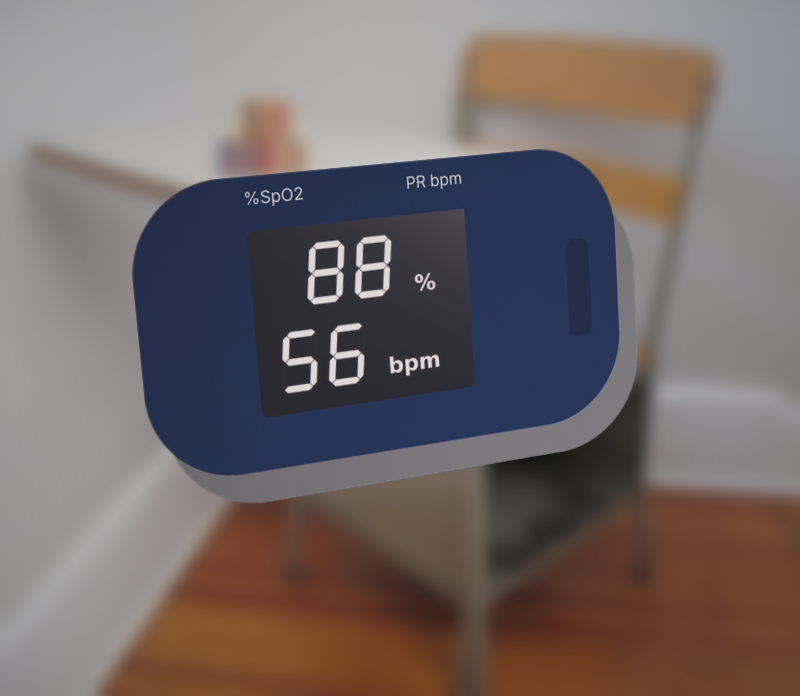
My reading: % 88
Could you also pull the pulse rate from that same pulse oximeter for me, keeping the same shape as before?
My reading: bpm 56
